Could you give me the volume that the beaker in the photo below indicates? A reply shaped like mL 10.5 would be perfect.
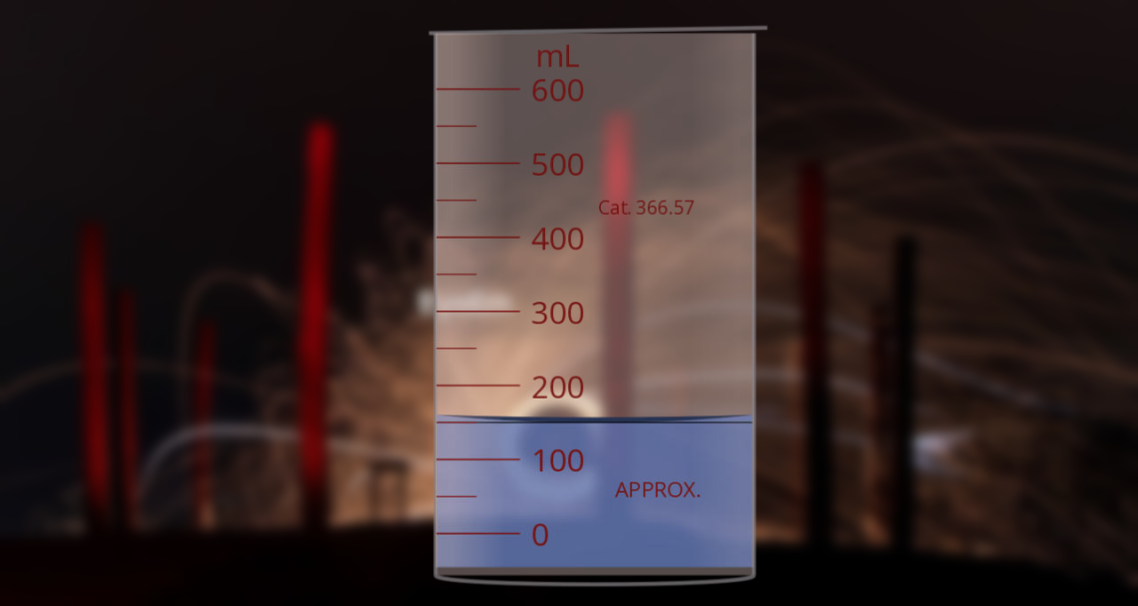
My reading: mL 150
